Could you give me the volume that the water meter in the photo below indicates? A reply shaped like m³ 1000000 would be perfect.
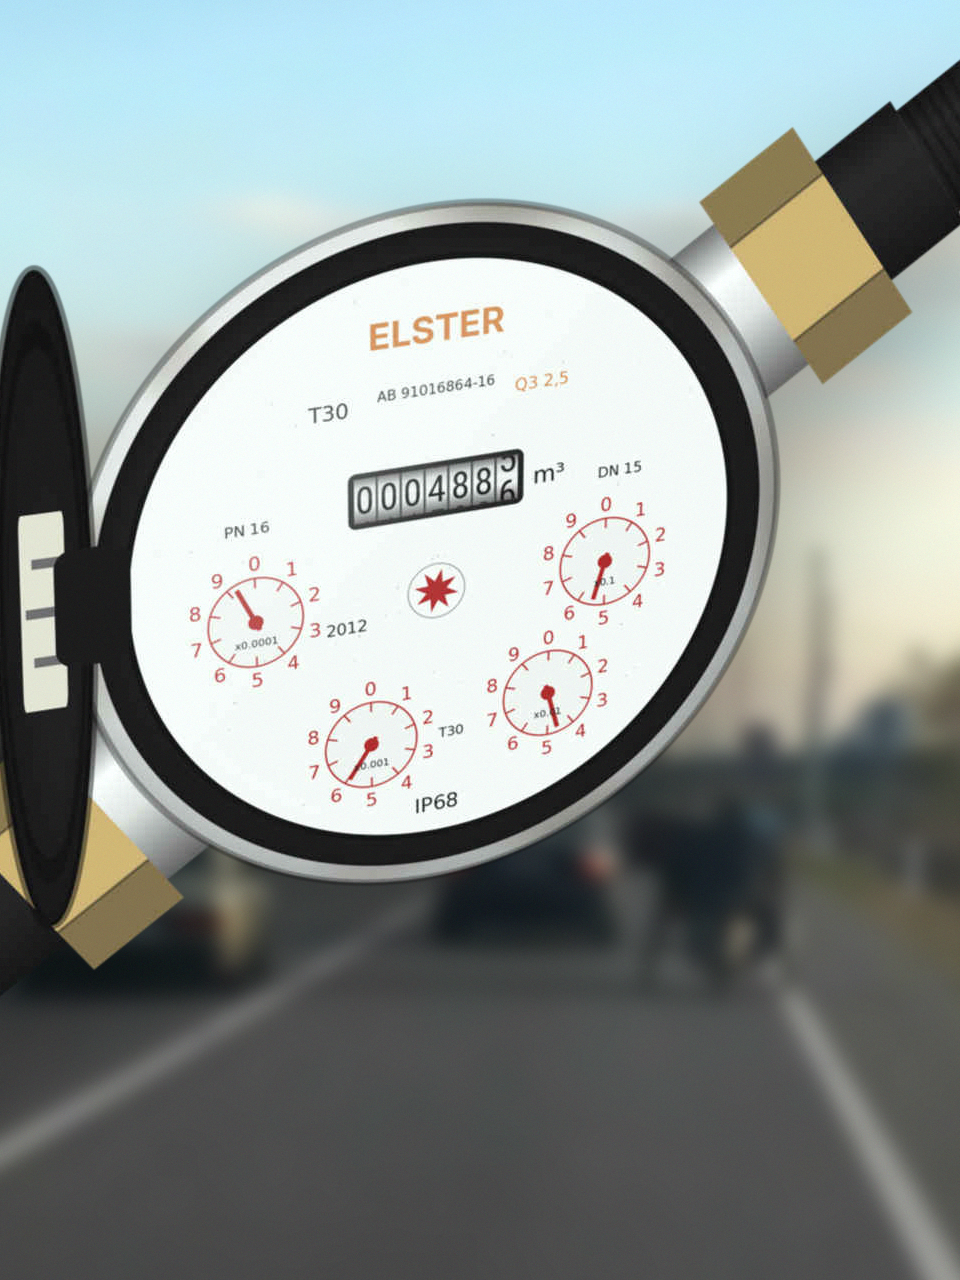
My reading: m³ 4885.5459
